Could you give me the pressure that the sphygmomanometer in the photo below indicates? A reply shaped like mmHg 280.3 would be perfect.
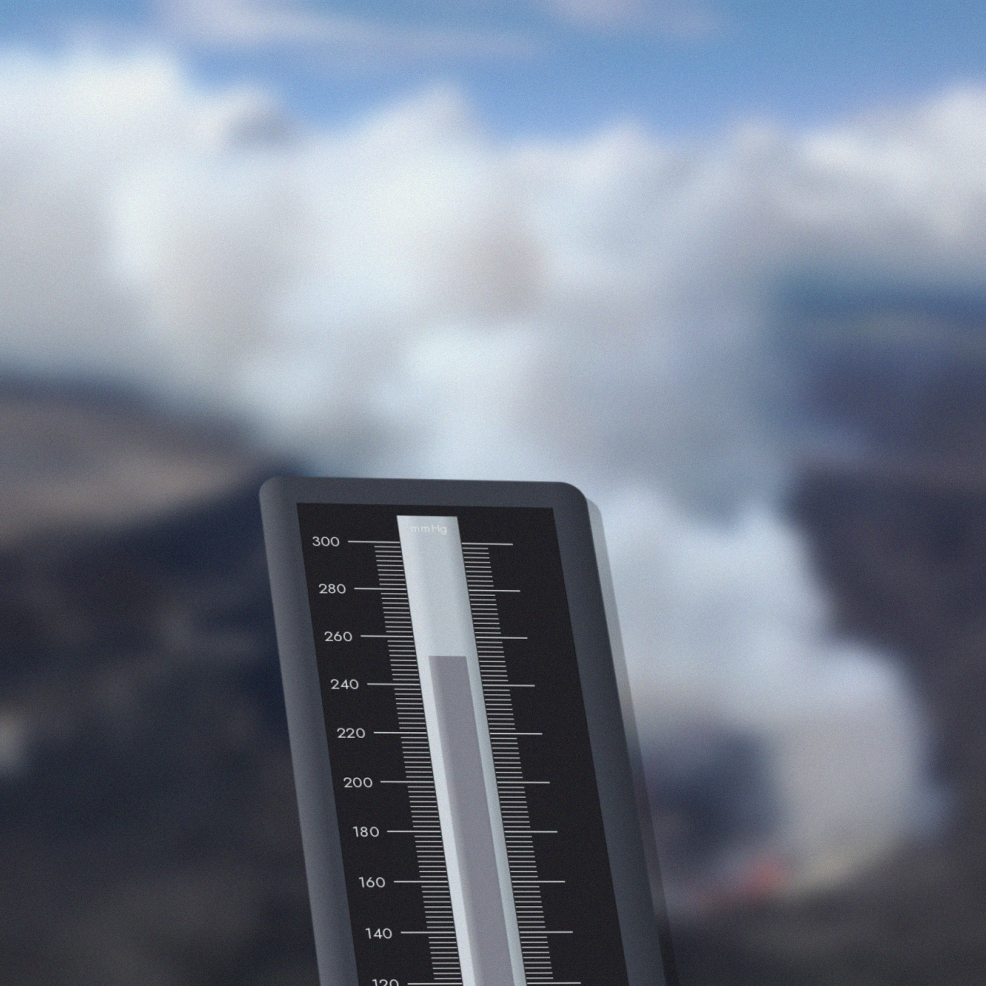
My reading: mmHg 252
